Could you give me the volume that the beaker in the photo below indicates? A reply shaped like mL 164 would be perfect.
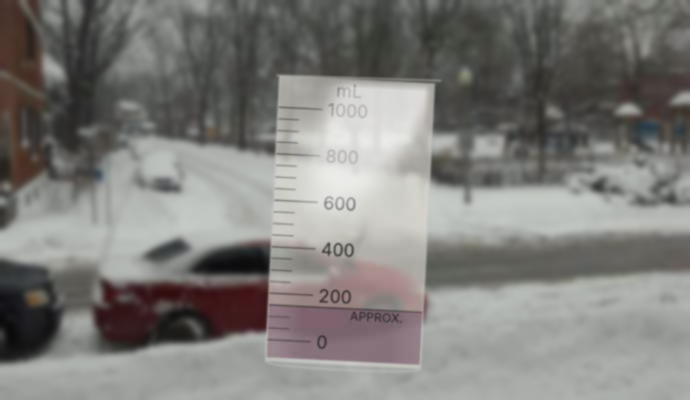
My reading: mL 150
